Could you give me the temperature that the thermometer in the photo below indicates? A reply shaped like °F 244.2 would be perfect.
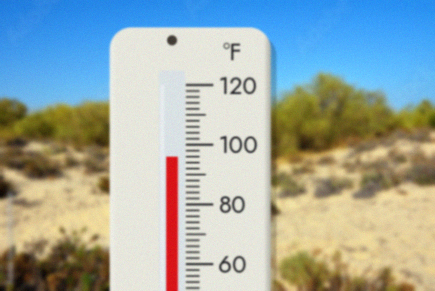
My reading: °F 96
